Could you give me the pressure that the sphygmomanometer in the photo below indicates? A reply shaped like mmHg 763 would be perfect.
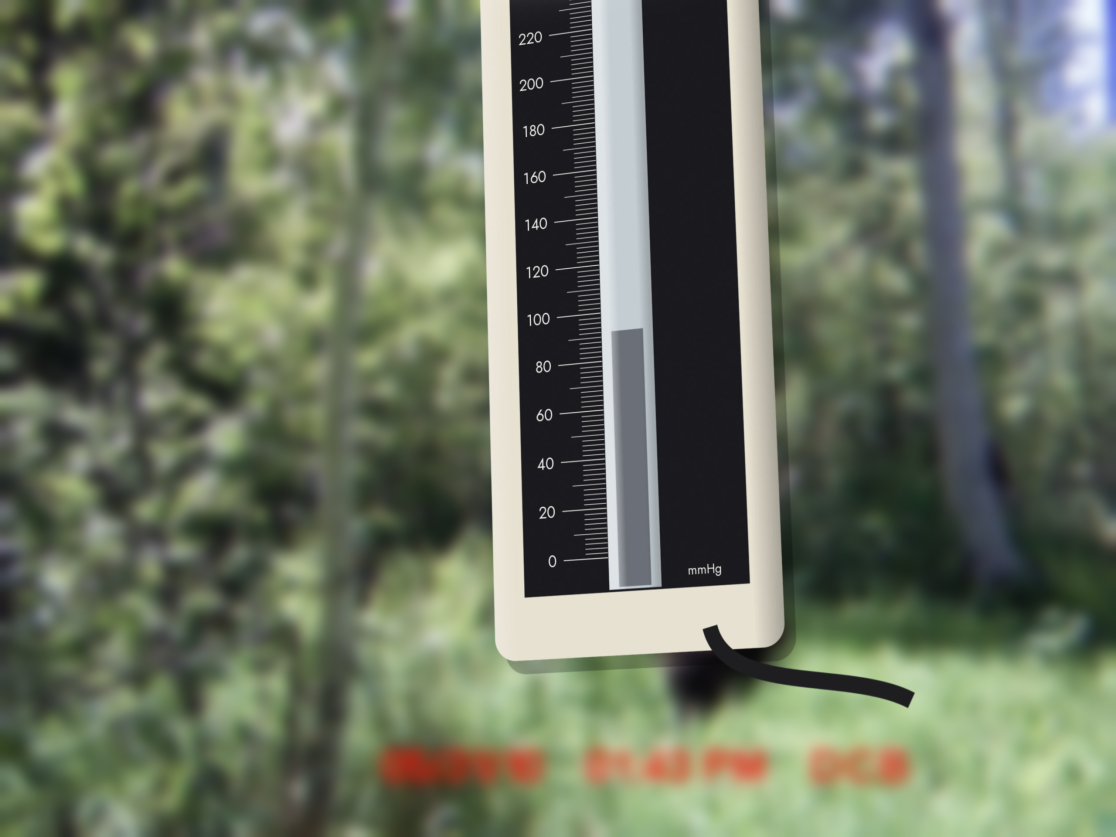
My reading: mmHg 92
